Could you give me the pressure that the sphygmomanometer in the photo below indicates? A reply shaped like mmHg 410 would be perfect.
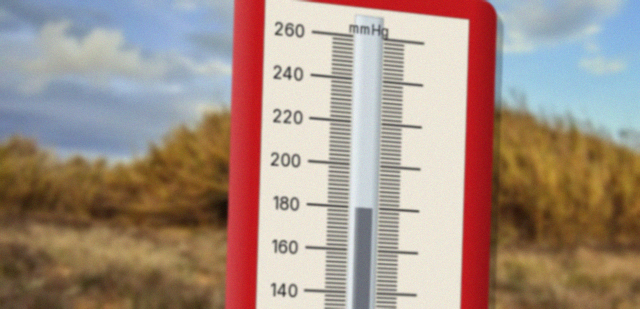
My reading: mmHg 180
